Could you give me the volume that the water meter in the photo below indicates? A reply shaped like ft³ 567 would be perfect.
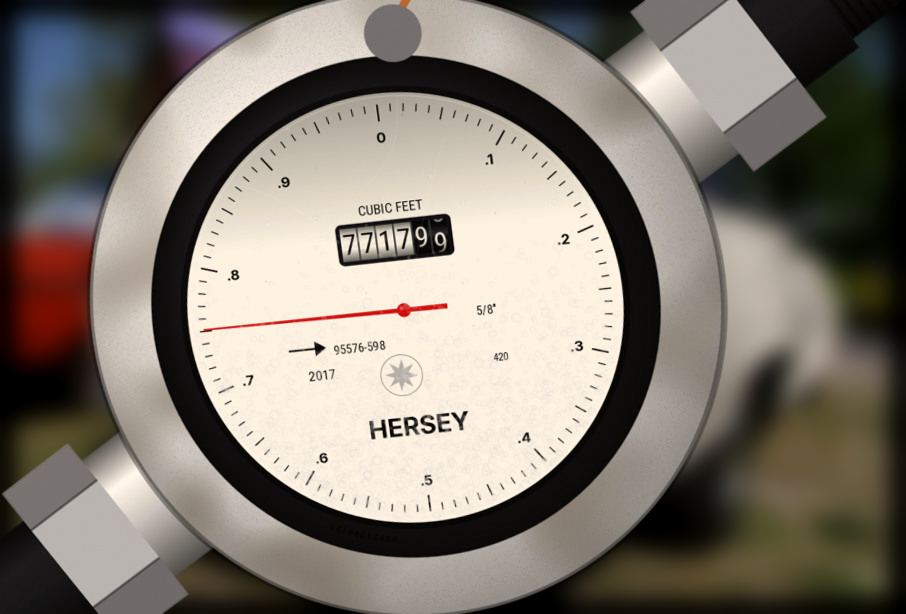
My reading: ft³ 771798.75
